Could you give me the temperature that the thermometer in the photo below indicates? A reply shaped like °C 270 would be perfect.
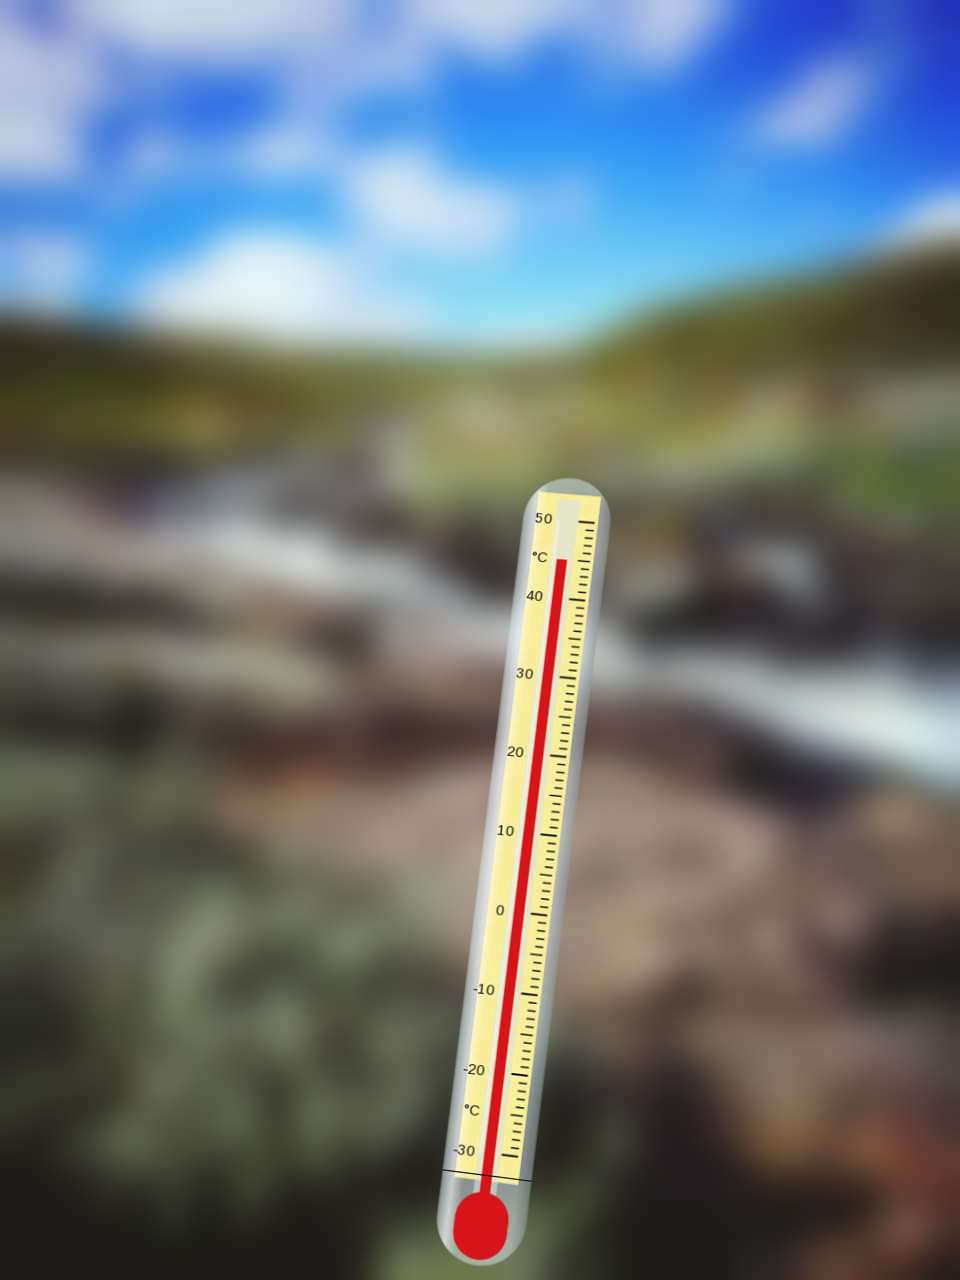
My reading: °C 45
